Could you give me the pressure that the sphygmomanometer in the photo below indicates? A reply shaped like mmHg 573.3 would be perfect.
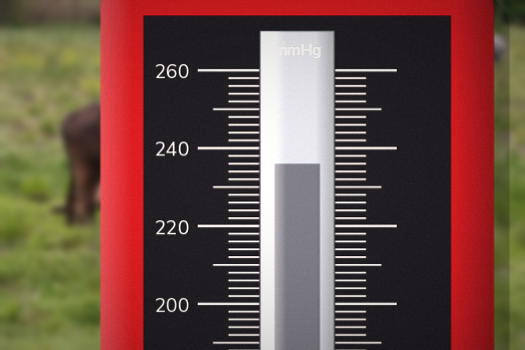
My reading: mmHg 236
